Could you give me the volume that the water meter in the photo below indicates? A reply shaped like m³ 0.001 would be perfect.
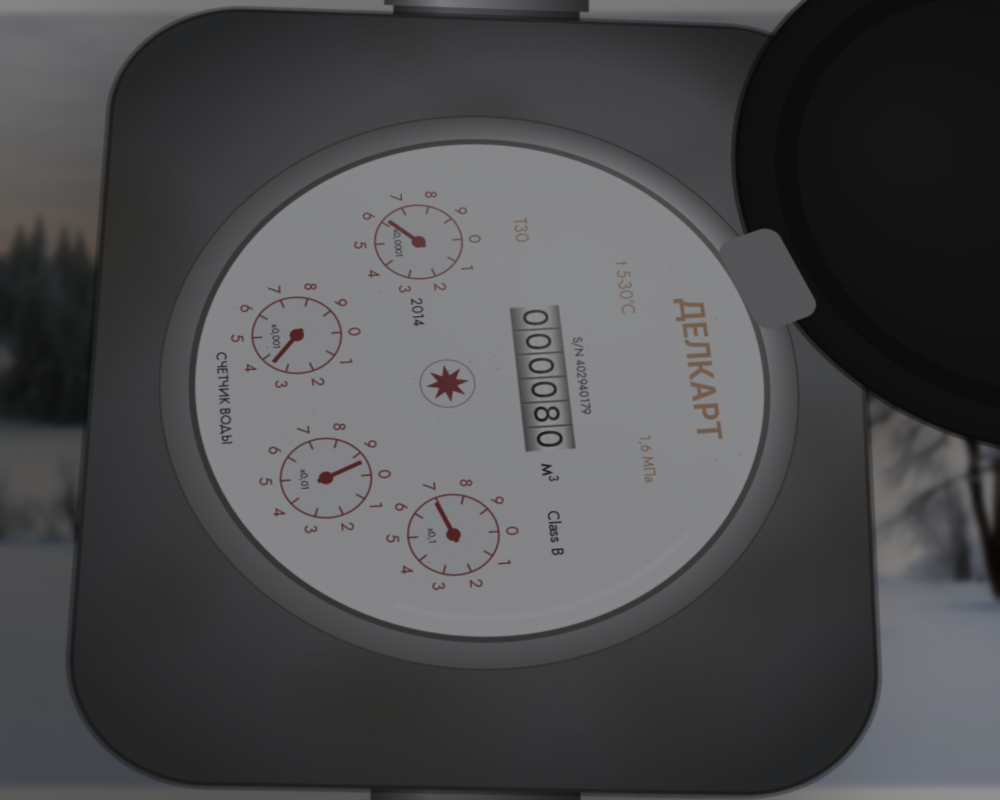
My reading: m³ 80.6936
